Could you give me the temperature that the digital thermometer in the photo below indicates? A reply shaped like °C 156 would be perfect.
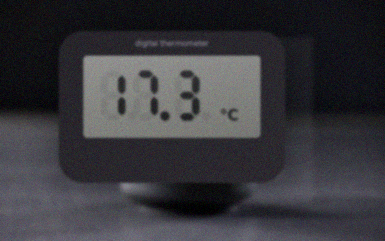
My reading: °C 17.3
